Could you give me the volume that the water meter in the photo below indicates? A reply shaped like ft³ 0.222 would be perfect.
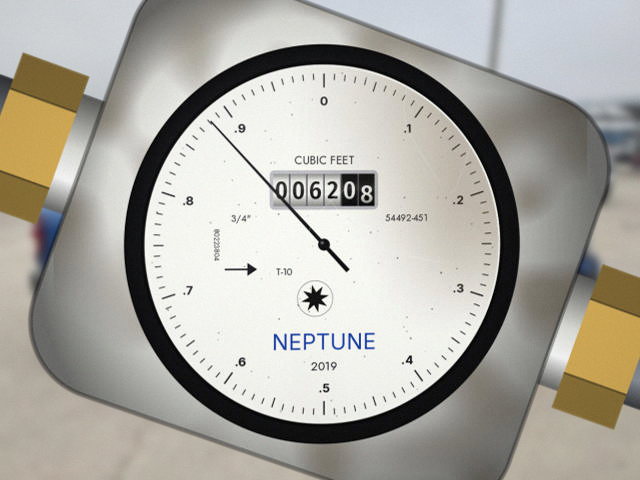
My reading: ft³ 6207.88
